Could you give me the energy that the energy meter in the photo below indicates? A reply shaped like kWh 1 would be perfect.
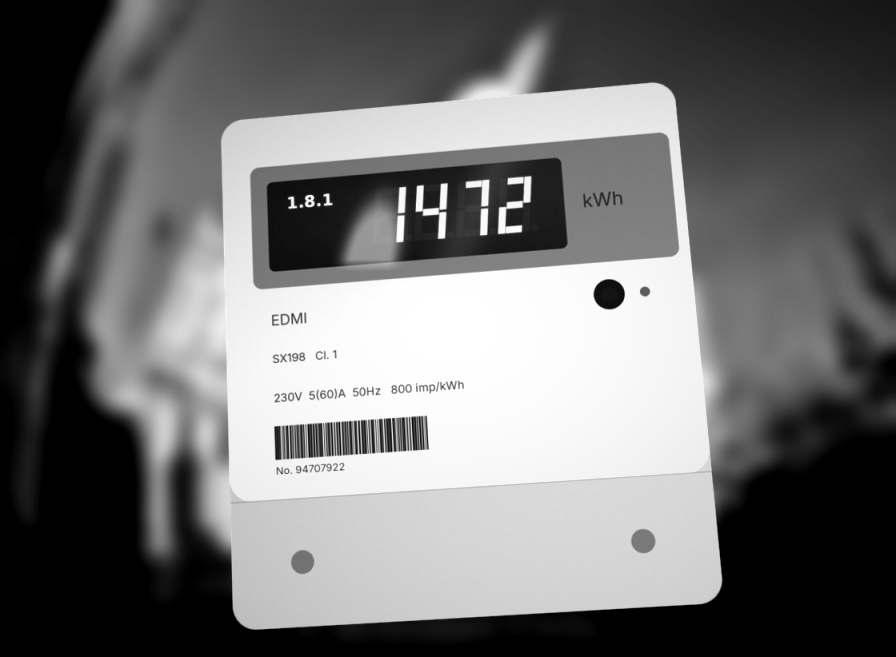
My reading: kWh 1472
